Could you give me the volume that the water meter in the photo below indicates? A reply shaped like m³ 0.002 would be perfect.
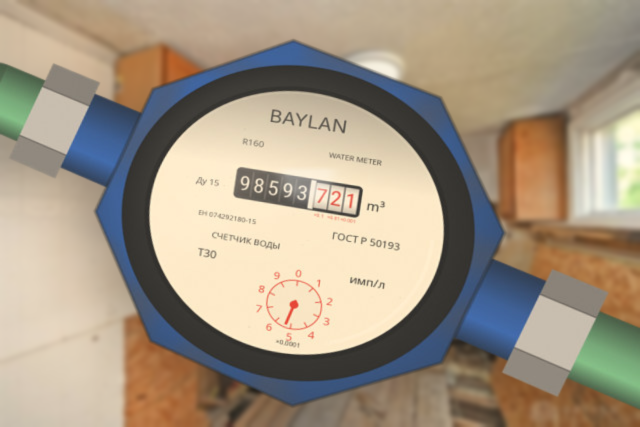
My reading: m³ 98593.7215
